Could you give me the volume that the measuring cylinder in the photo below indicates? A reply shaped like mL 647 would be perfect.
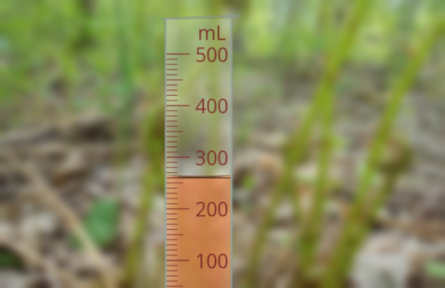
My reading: mL 260
